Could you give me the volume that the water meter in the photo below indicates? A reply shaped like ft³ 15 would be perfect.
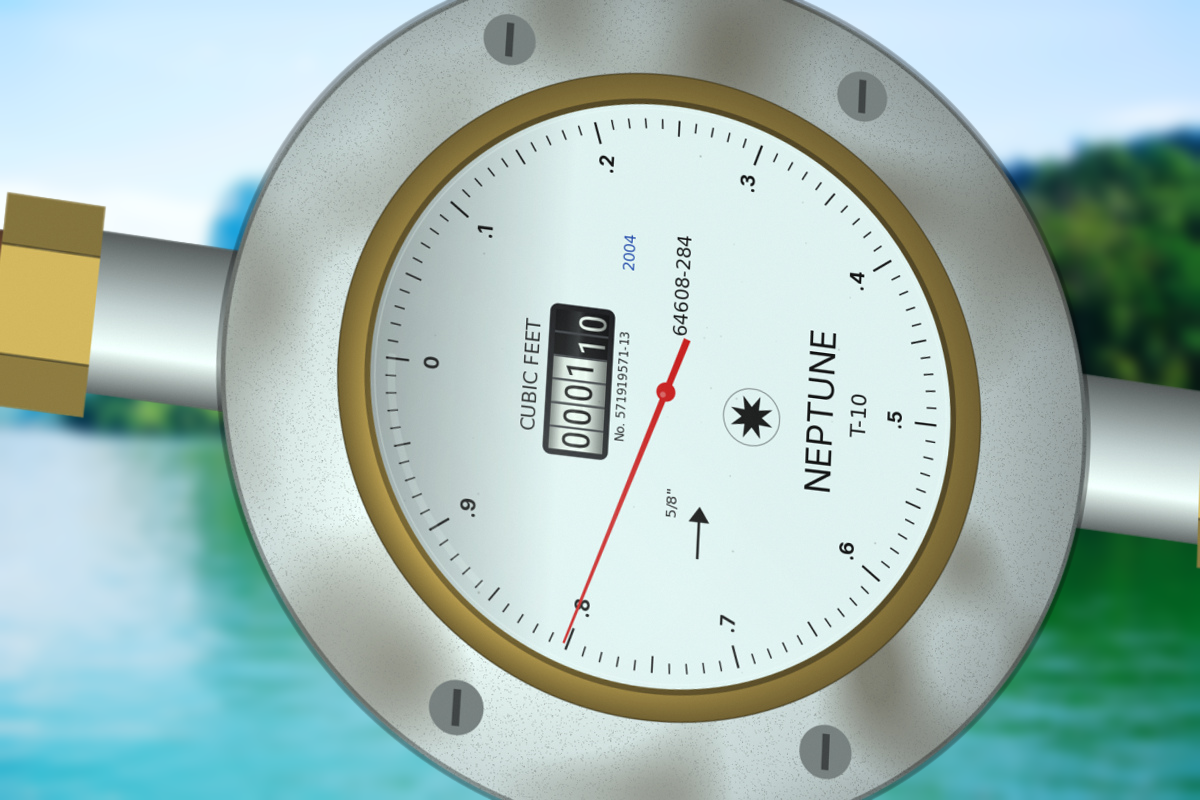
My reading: ft³ 109.80
